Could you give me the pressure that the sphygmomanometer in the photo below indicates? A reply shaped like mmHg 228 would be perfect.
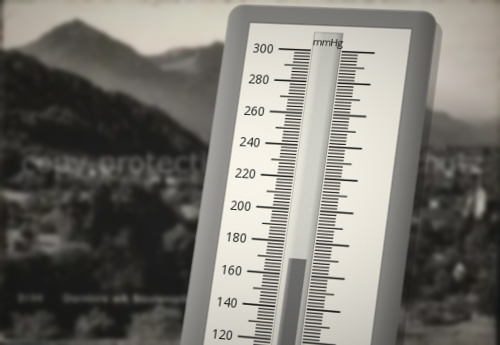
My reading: mmHg 170
